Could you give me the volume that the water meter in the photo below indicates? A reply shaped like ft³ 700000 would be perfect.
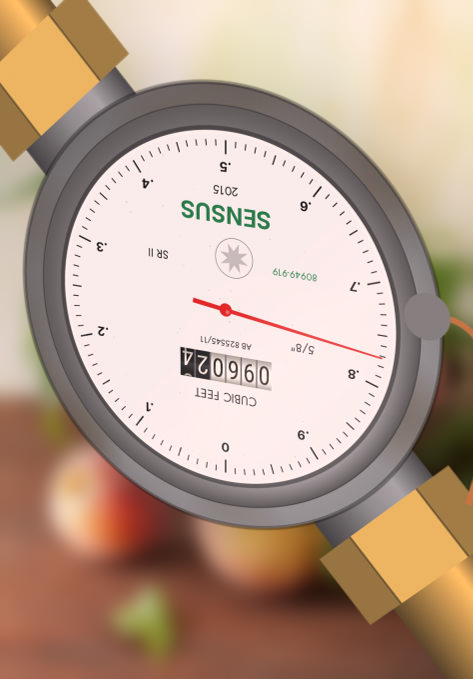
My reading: ft³ 96023.77
